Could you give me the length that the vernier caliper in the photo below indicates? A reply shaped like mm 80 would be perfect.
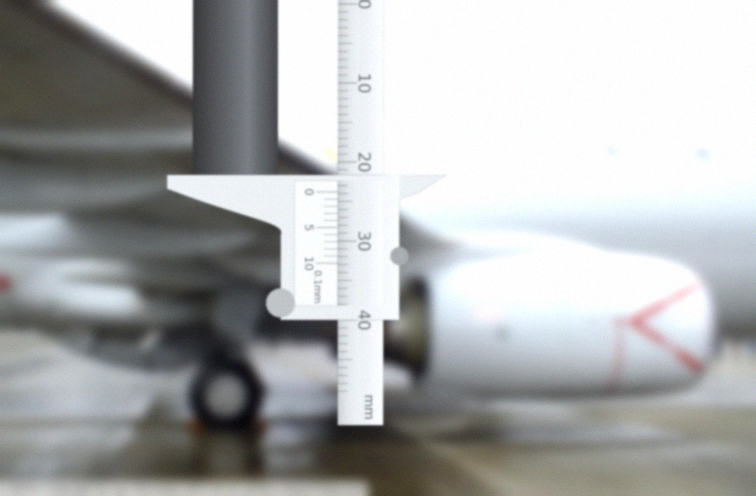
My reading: mm 23.8
